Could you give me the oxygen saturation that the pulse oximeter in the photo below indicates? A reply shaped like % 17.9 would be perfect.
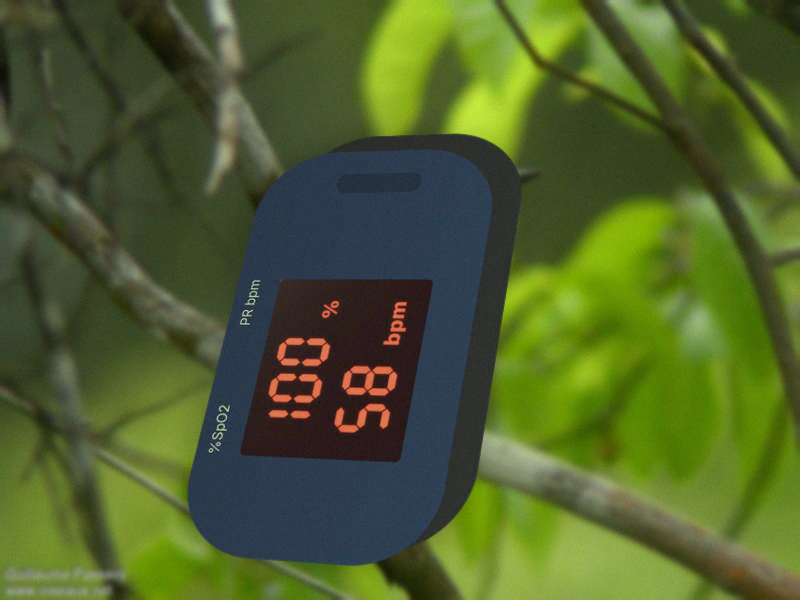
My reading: % 100
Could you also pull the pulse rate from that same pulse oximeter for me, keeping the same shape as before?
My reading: bpm 58
